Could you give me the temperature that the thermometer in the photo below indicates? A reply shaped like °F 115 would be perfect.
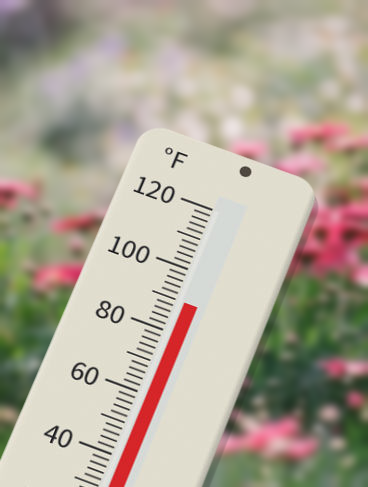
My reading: °F 90
